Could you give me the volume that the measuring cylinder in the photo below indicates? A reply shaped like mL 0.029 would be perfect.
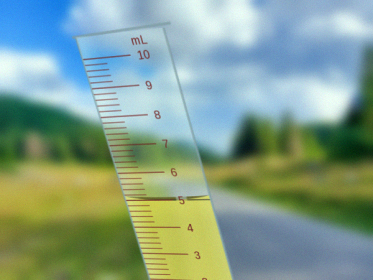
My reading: mL 5
